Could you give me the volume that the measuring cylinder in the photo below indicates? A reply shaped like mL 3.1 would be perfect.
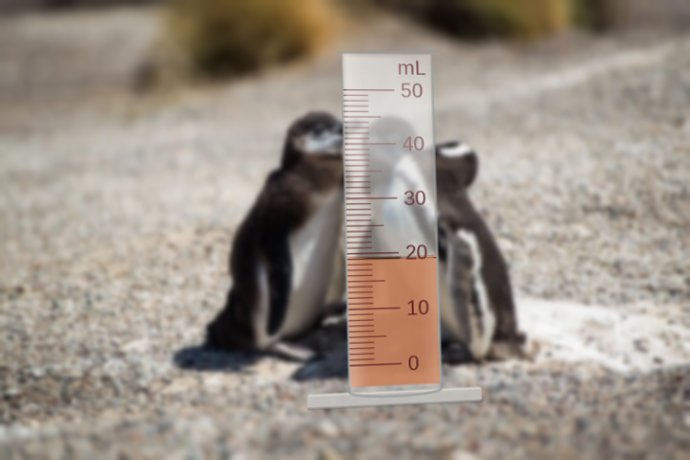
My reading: mL 19
